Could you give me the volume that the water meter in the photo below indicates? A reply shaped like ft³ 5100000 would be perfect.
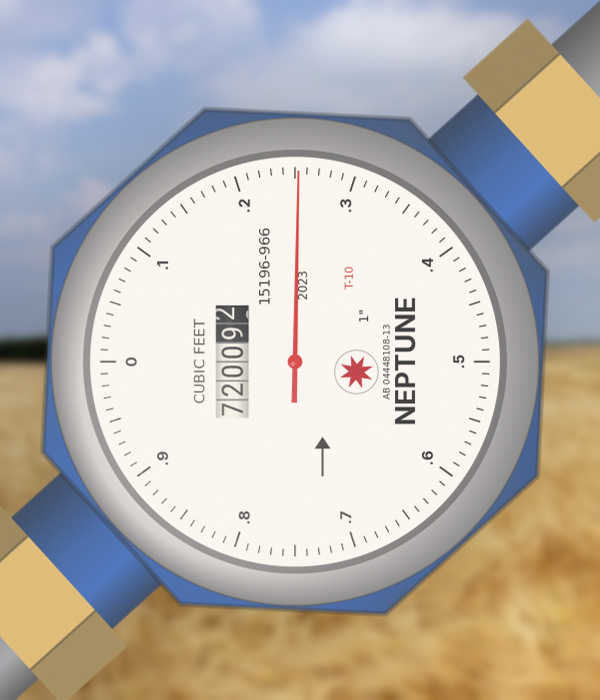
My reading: ft³ 720092.25
